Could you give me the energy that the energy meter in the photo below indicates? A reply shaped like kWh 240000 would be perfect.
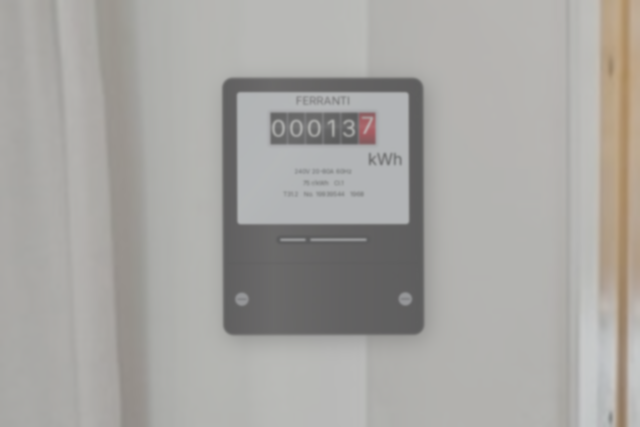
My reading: kWh 13.7
